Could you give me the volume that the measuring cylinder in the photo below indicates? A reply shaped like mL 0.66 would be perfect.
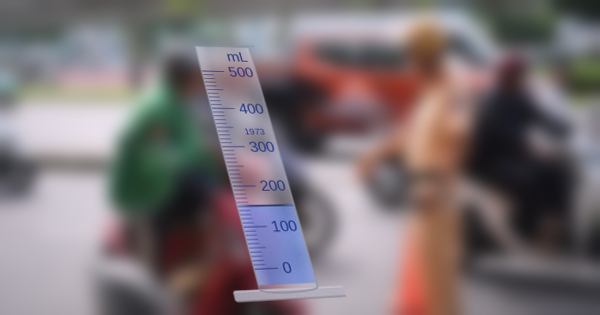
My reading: mL 150
